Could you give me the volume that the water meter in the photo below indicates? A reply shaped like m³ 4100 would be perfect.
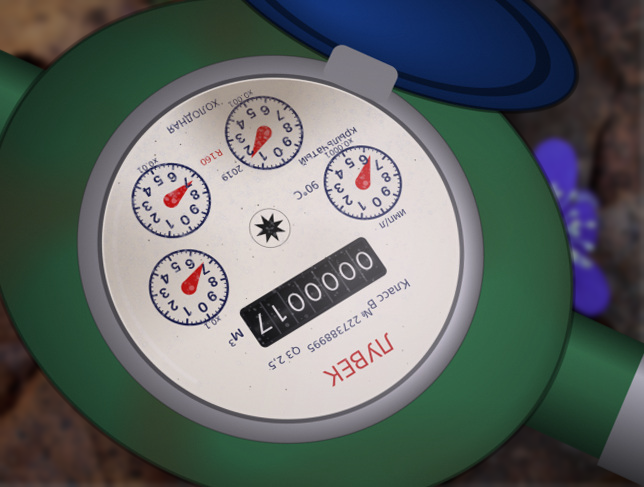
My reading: m³ 17.6716
